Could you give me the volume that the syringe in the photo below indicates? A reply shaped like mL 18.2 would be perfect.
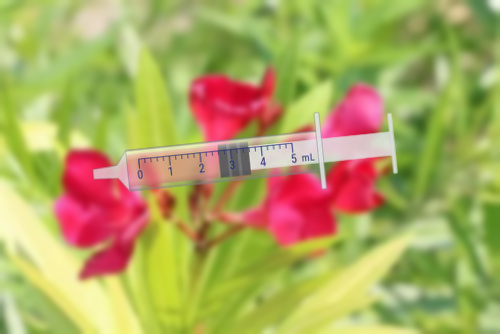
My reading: mL 2.6
